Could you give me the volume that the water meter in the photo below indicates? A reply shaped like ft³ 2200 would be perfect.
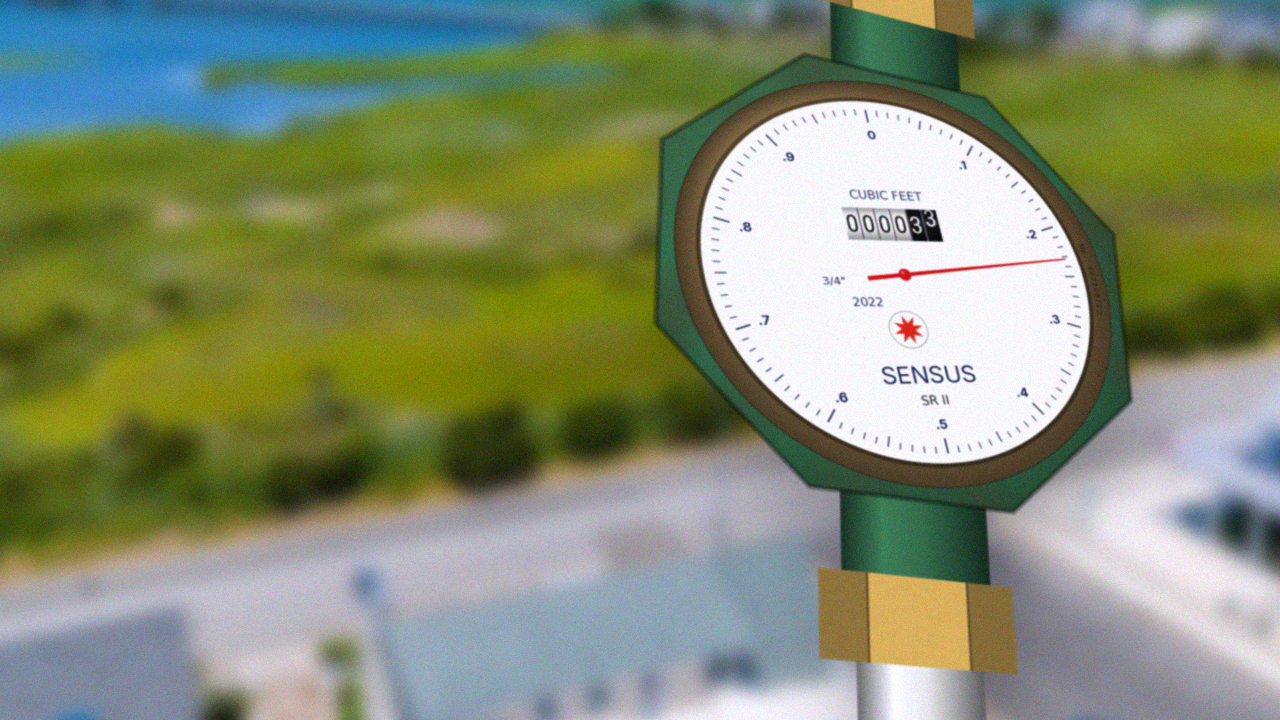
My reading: ft³ 33.23
